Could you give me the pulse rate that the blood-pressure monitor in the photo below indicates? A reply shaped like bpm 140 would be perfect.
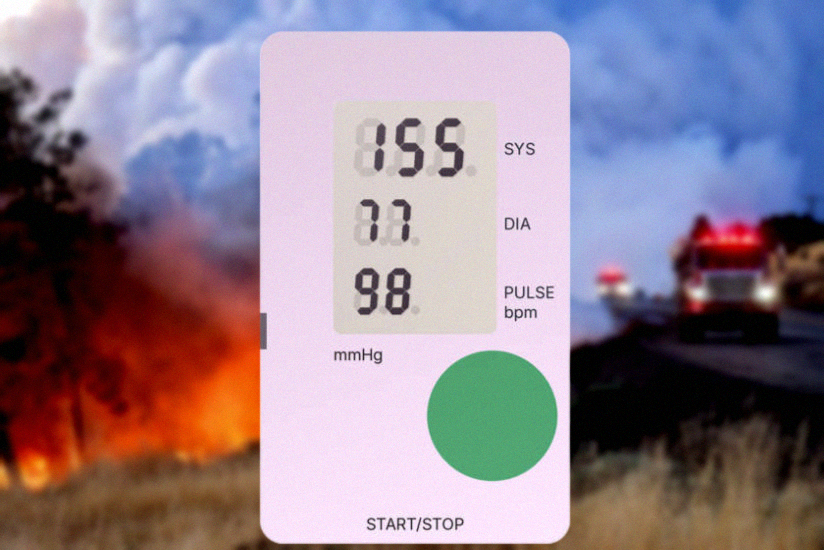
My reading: bpm 98
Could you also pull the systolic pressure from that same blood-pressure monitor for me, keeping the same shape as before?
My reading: mmHg 155
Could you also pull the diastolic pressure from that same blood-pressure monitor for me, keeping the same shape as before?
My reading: mmHg 77
